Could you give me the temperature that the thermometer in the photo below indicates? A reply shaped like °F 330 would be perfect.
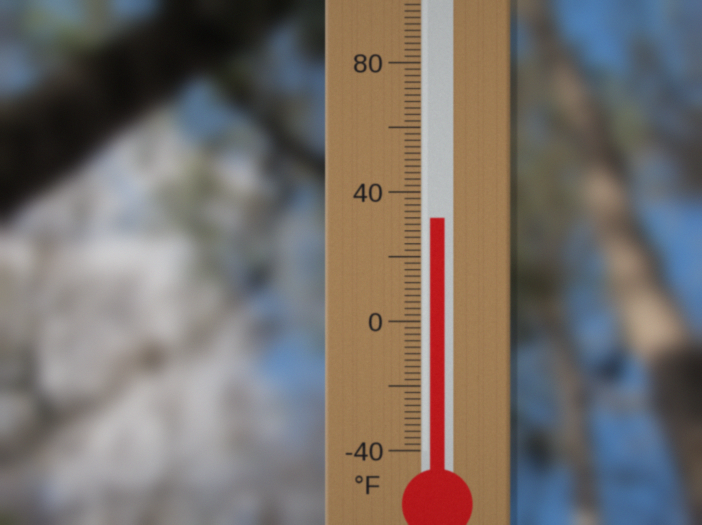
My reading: °F 32
